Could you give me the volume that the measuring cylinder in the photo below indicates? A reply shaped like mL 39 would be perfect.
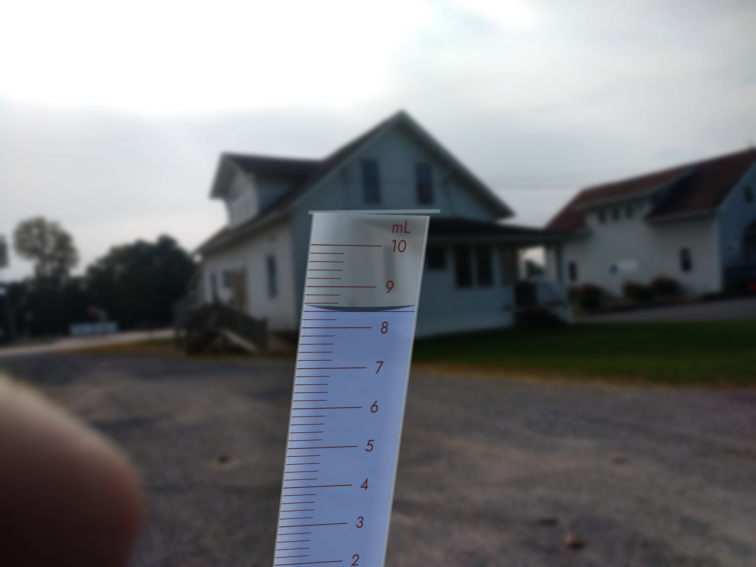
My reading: mL 8.4
